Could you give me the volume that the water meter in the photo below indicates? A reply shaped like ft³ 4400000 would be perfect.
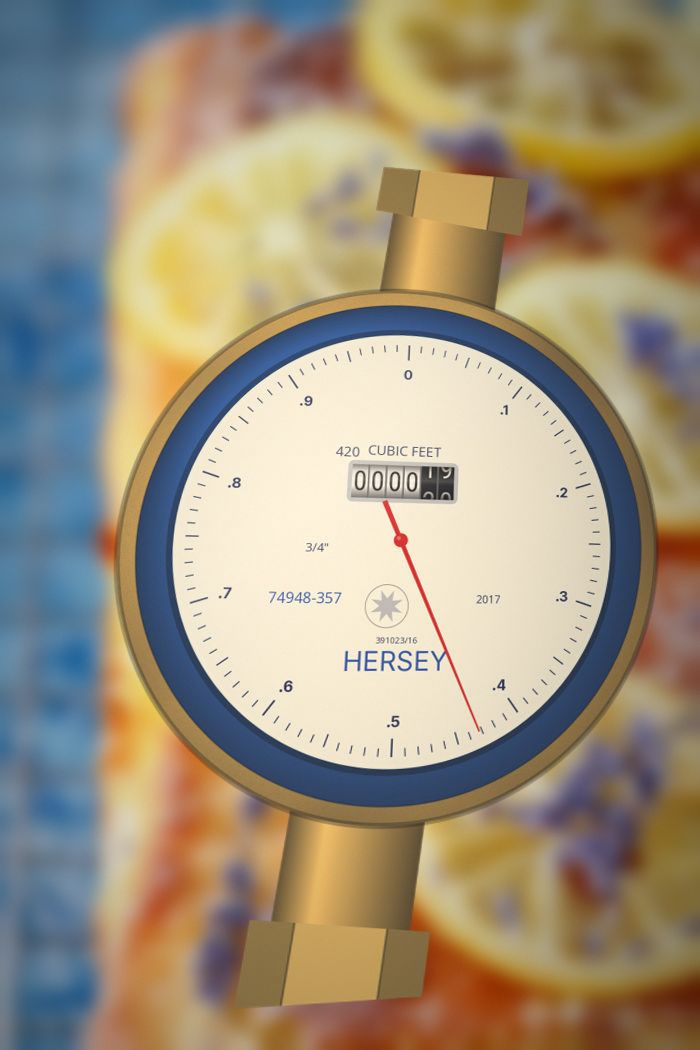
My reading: ft³ 19.43
